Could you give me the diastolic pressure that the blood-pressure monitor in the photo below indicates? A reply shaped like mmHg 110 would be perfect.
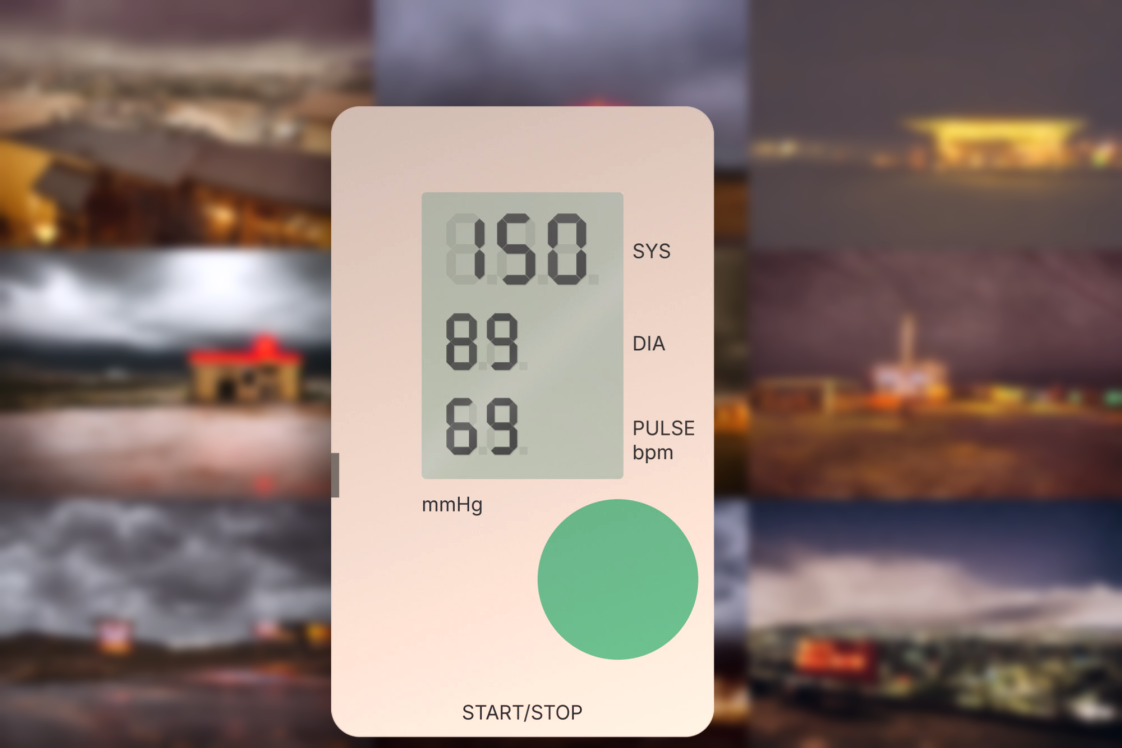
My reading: mmHg 89
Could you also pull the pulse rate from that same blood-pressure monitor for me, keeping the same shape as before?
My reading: bpm 69
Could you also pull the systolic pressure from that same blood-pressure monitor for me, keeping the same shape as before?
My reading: mmHg 150
